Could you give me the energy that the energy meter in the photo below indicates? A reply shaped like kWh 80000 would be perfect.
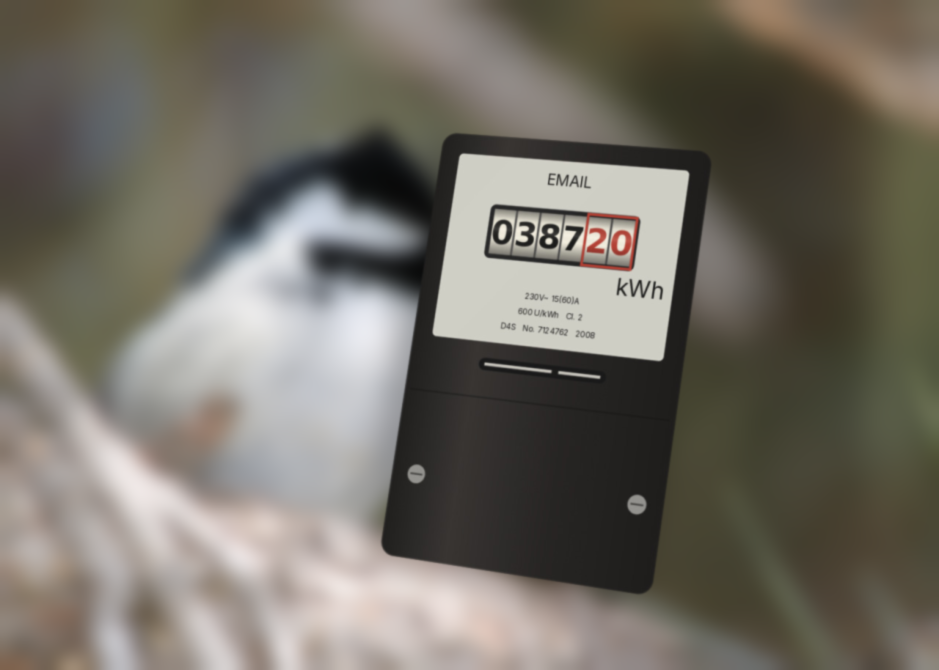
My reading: kWh 387.20
